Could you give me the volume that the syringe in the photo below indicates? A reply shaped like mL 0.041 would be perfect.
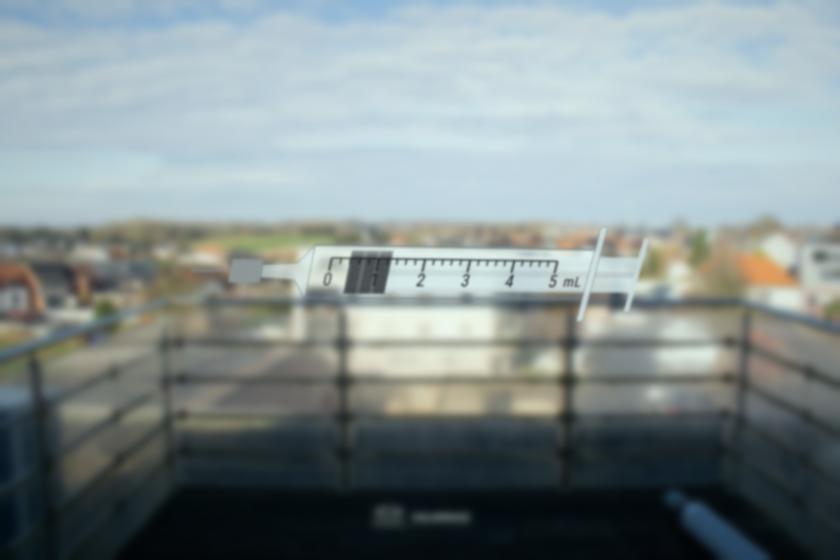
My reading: mL 0.4
